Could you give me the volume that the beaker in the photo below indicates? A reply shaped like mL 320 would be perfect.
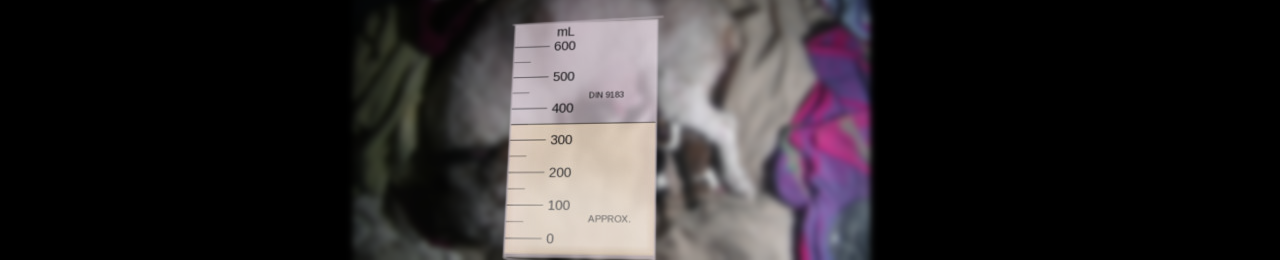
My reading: mL 350
